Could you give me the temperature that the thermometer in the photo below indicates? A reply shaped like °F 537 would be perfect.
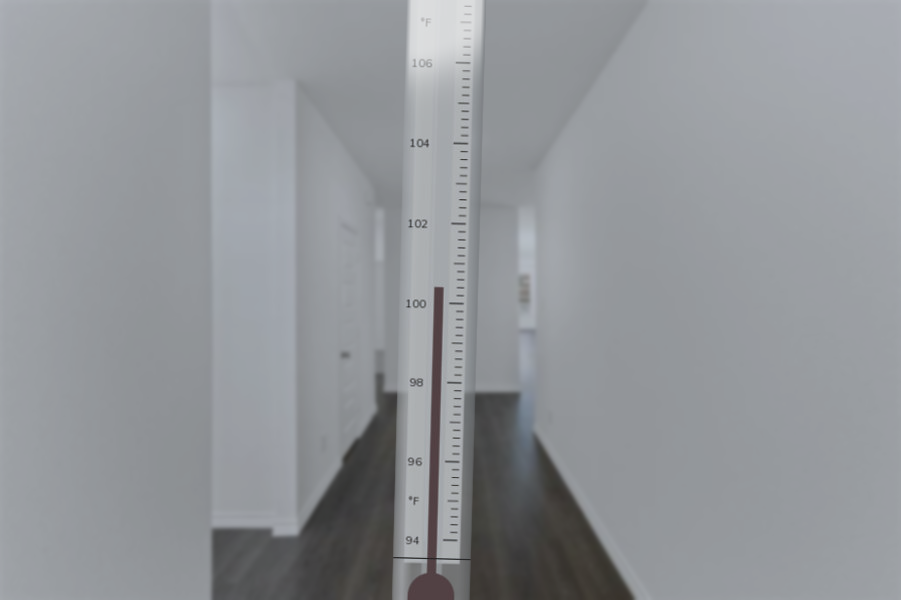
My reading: °F 100.4
